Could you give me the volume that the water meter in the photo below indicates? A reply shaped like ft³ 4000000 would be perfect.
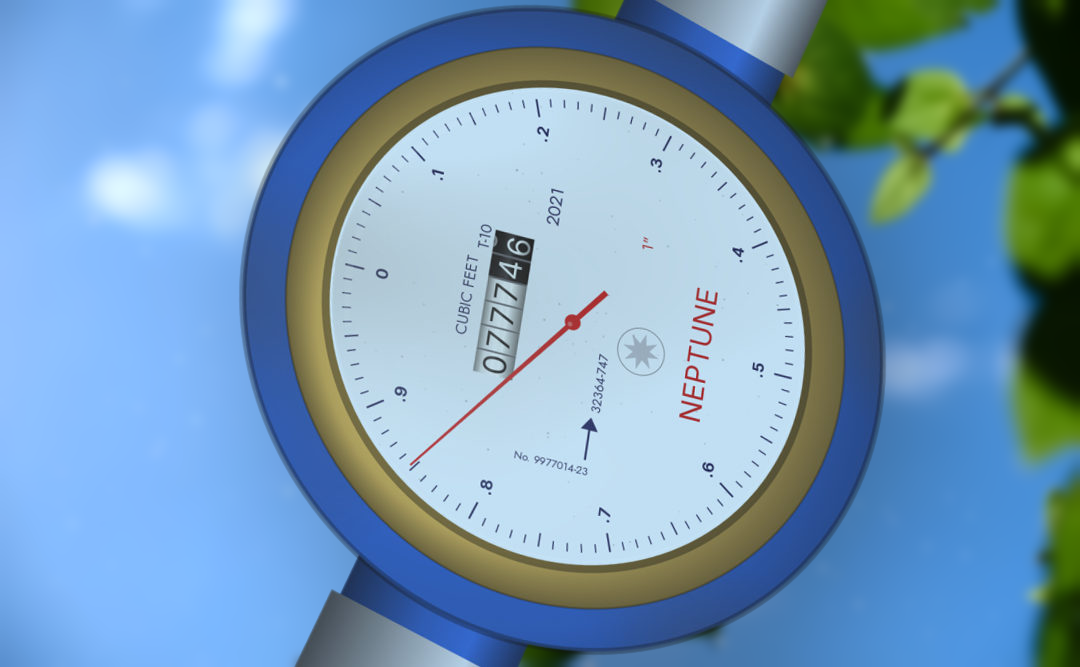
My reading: ft³ 77745.85
